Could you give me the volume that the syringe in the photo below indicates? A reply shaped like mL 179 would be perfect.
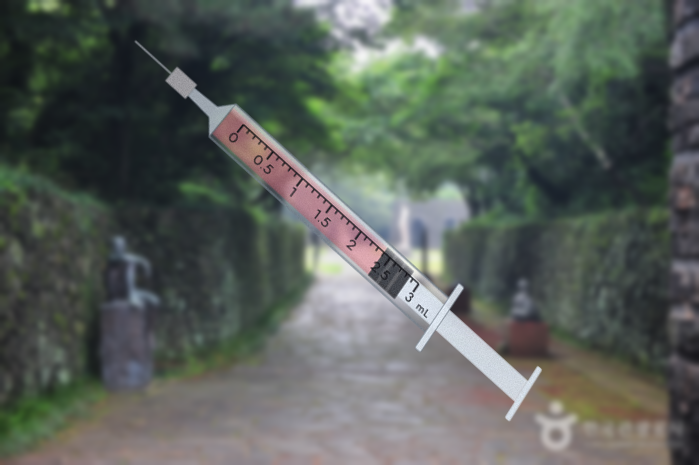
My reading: mL 2.4
